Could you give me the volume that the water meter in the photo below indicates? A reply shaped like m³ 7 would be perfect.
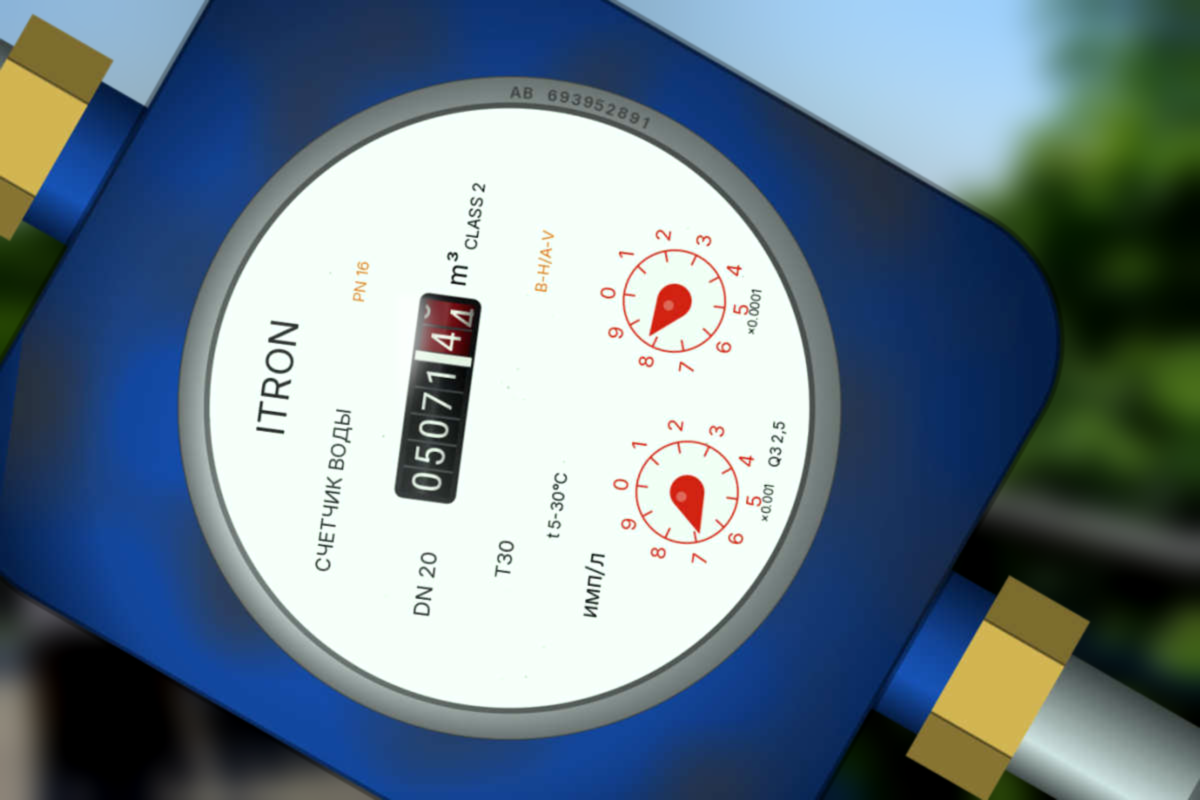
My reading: m³ 5071.4368
